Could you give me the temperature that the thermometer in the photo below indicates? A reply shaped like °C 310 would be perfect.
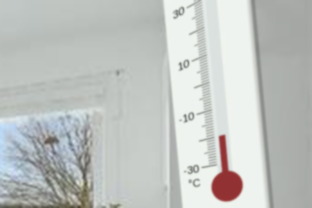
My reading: °C -20
